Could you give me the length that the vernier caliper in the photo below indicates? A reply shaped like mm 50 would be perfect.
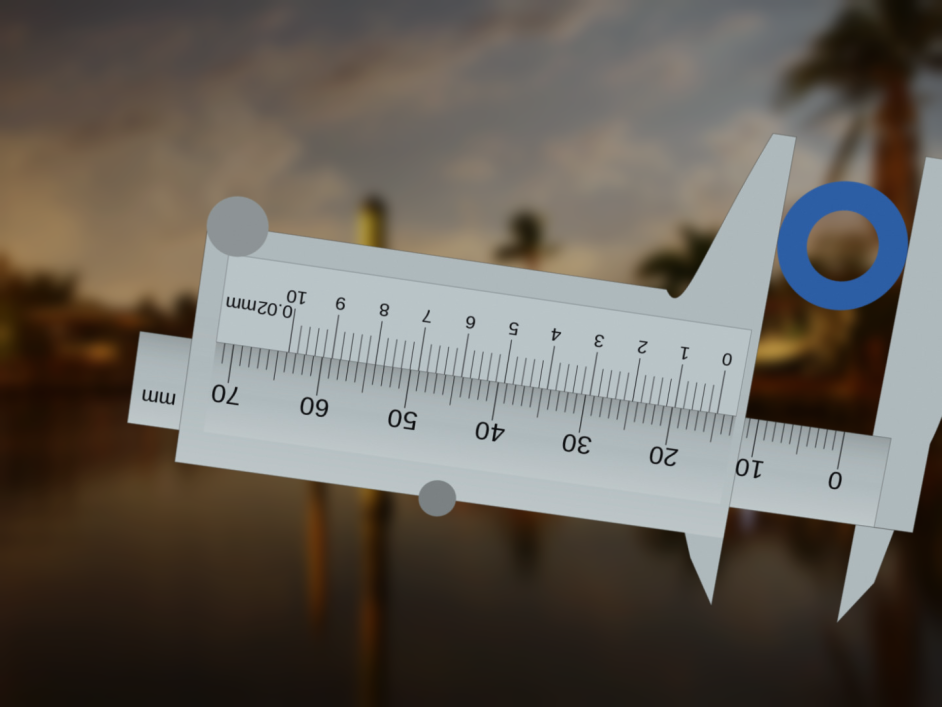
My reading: mm 14.8
